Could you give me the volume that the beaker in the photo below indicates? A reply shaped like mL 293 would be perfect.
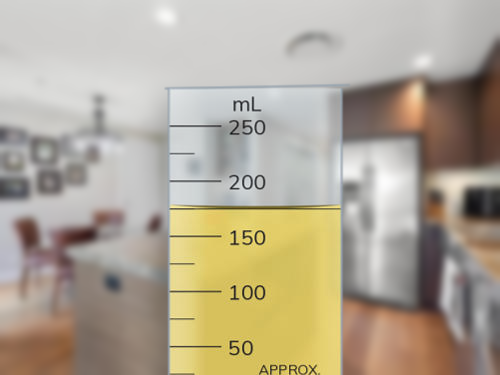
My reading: mL 175
